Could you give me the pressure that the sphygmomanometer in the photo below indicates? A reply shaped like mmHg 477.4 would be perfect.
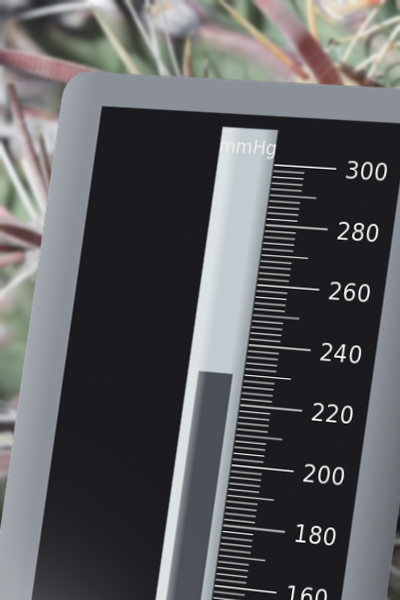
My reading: mmHg 230
